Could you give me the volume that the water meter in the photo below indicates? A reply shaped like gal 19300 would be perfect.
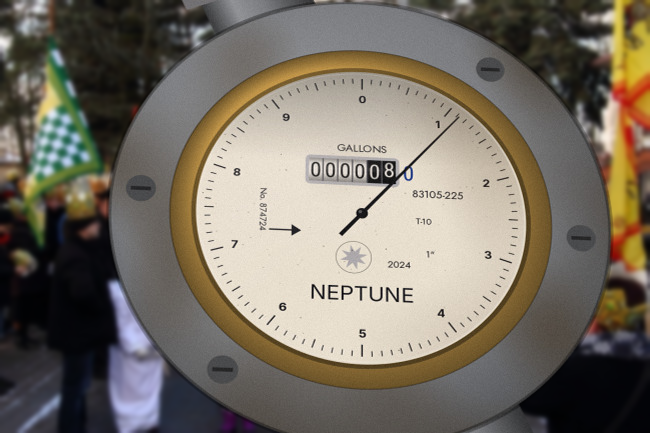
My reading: gal 81.1
